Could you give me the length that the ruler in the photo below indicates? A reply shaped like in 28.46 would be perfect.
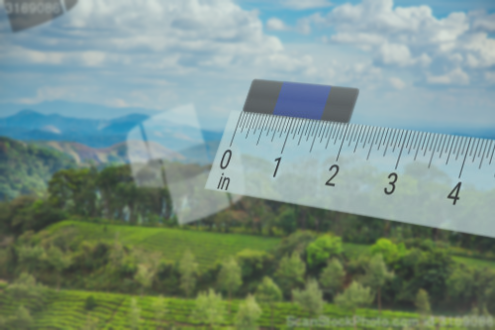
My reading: in 2
